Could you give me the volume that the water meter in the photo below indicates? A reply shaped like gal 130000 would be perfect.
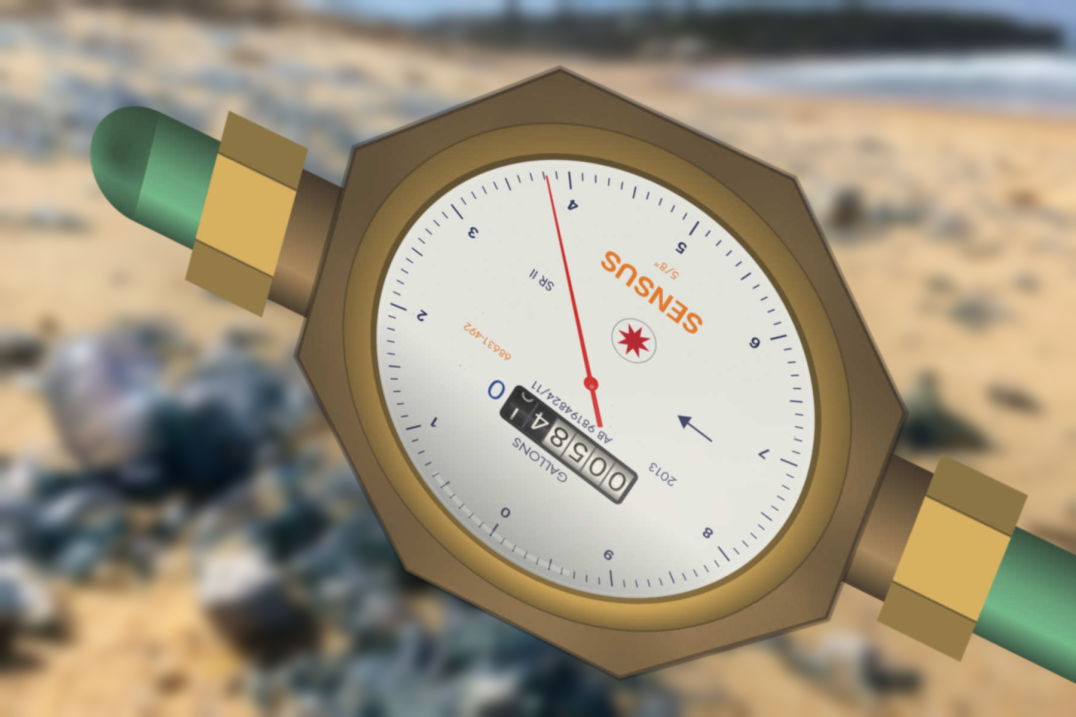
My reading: gal 58413.8
